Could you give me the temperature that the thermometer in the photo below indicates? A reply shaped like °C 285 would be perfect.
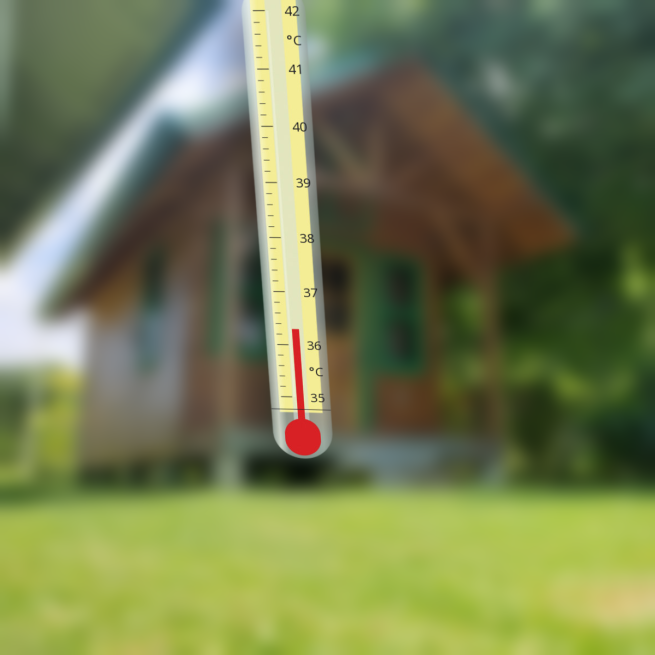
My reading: °C 36.3
